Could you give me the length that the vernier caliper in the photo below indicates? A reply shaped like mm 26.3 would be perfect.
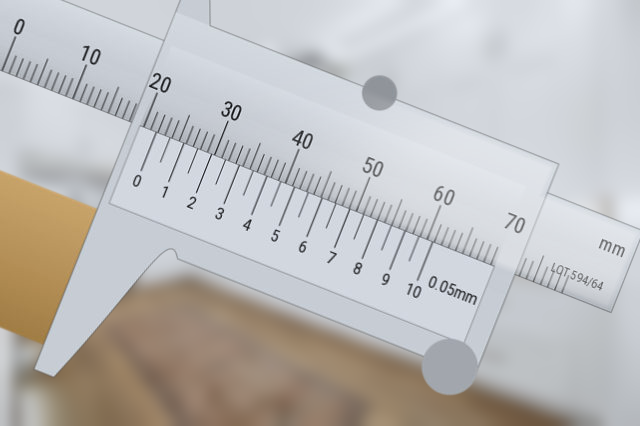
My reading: mm 21.8
